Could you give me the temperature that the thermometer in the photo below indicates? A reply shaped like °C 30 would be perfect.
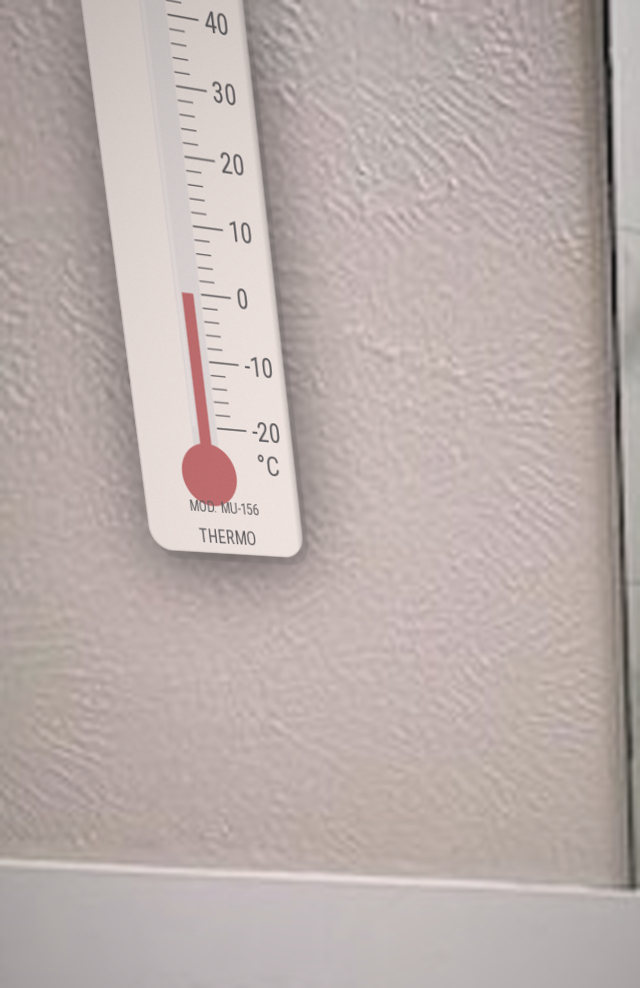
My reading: °C 0
